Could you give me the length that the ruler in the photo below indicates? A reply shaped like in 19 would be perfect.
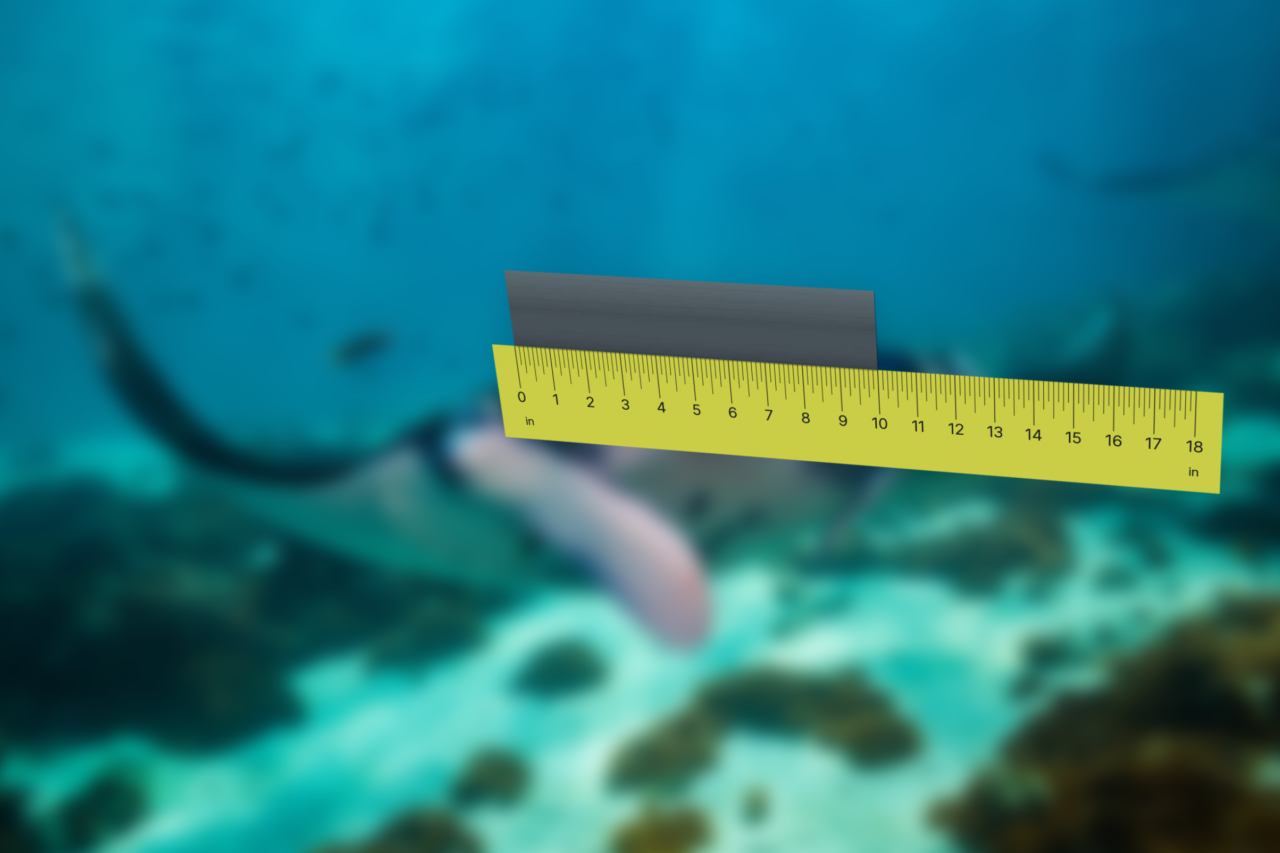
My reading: in 10
